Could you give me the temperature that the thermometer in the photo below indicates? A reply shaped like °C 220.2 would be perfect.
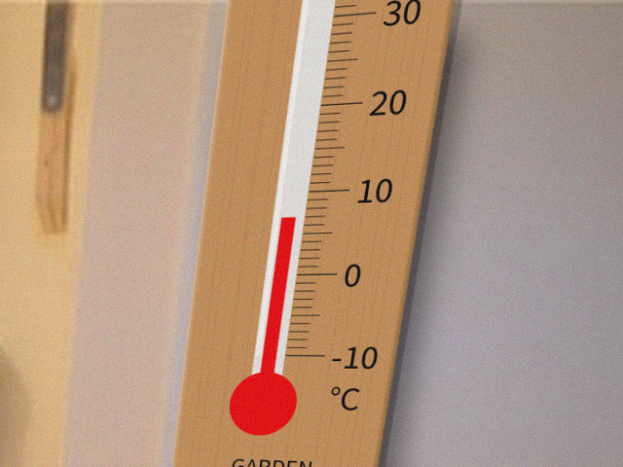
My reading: °C 7
